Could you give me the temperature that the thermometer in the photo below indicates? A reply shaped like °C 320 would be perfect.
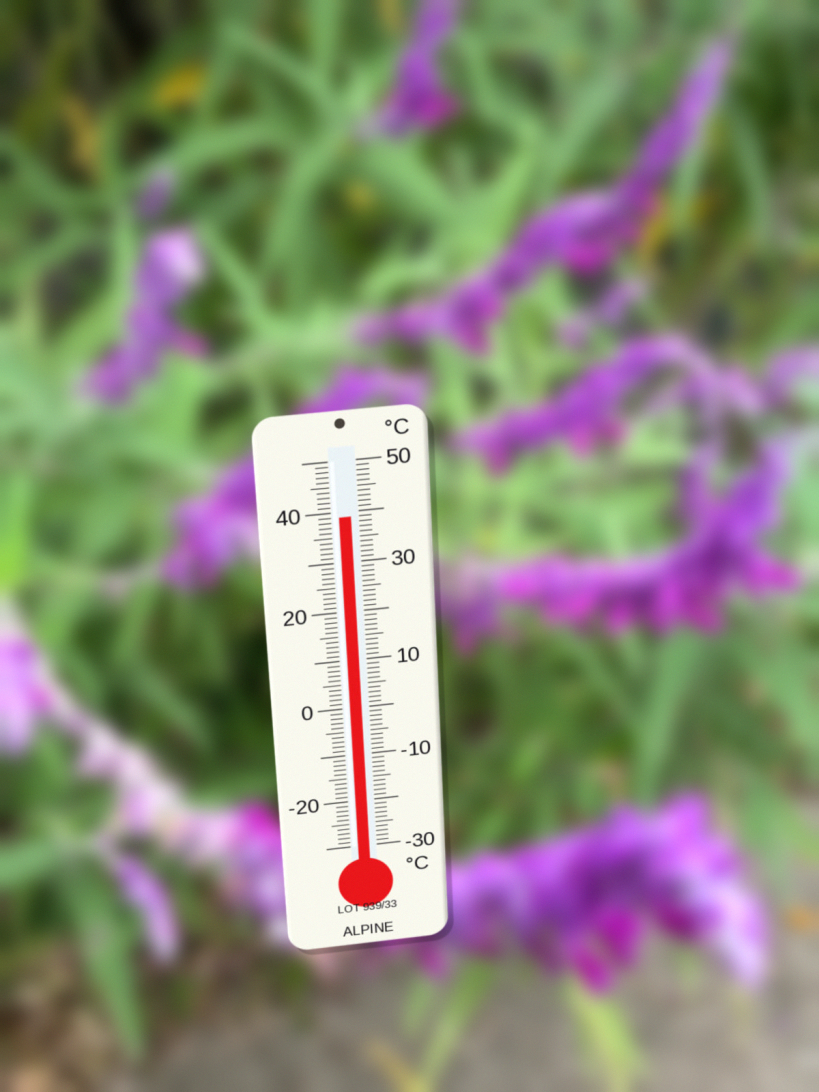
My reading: °C 39
